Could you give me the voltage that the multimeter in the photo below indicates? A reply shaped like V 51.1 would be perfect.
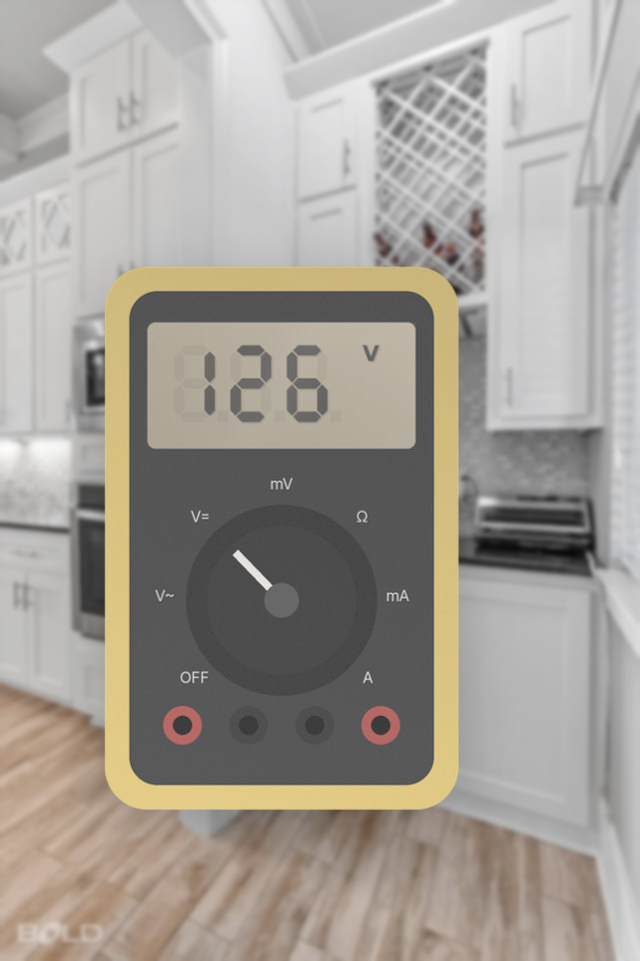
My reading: V 126
